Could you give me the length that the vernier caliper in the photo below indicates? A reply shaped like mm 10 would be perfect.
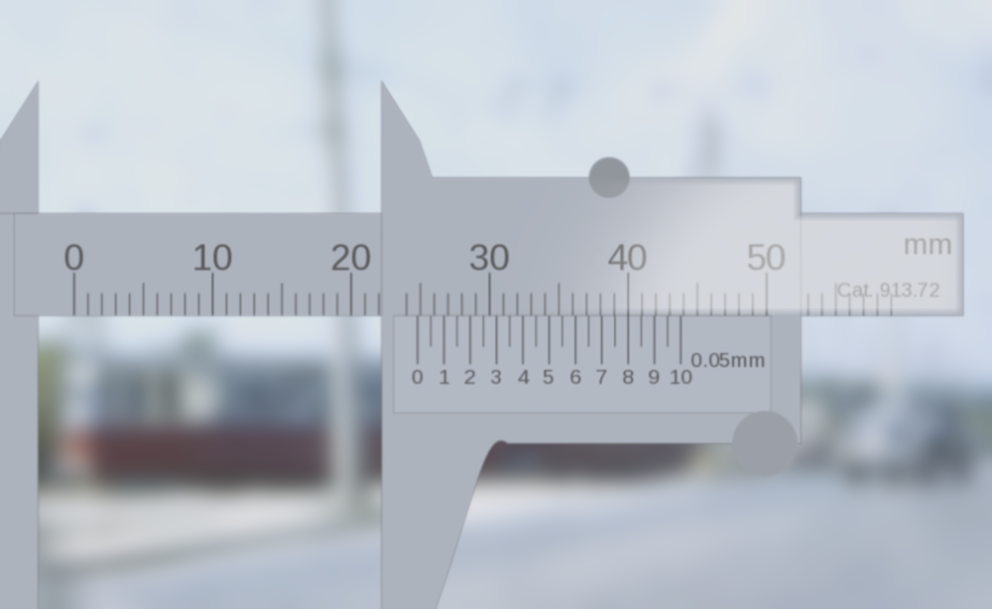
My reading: mm 24.8
